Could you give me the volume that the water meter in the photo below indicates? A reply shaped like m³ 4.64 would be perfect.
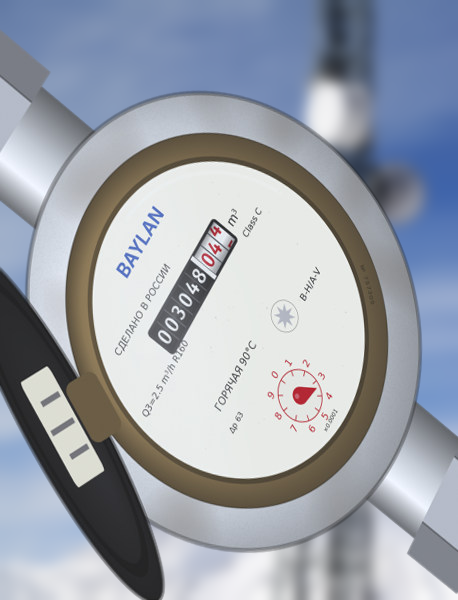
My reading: m³ 3048.0443
